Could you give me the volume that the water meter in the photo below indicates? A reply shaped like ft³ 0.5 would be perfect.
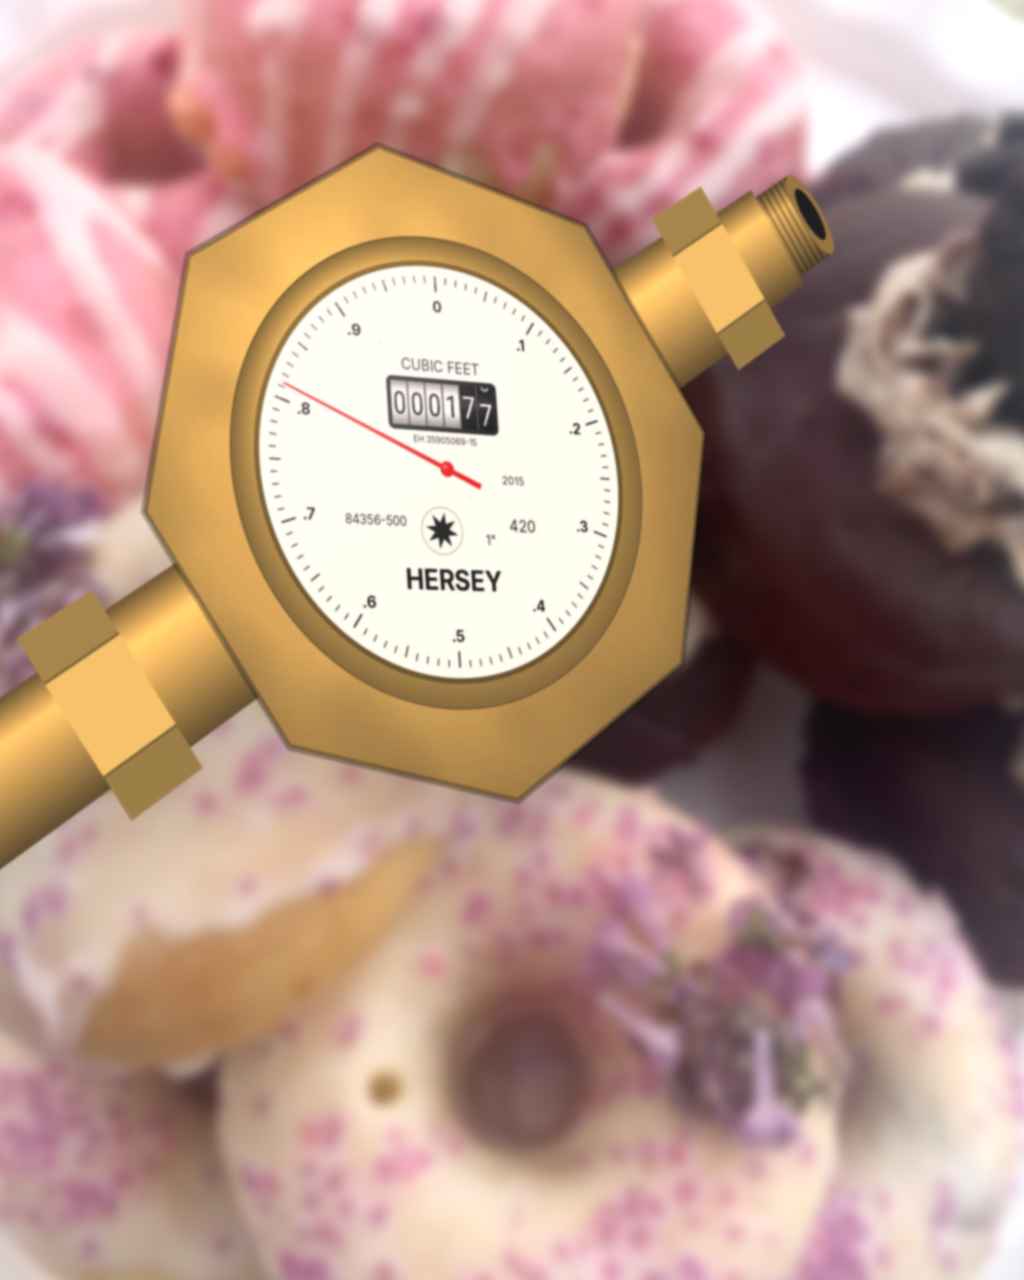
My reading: ft³ 176.81
